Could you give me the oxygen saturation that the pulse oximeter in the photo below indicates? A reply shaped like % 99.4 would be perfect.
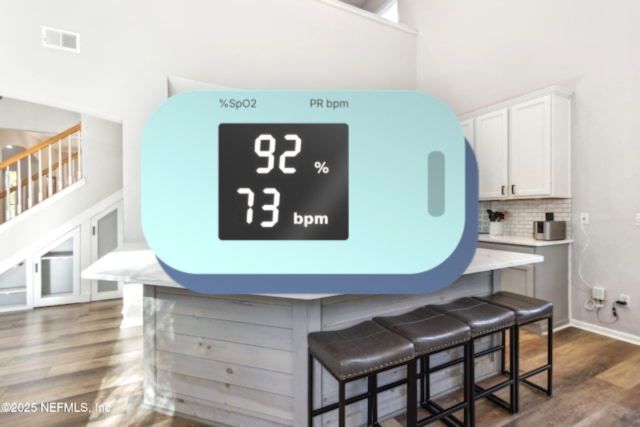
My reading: % 92
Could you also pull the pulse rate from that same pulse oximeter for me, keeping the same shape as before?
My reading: bpm 73
